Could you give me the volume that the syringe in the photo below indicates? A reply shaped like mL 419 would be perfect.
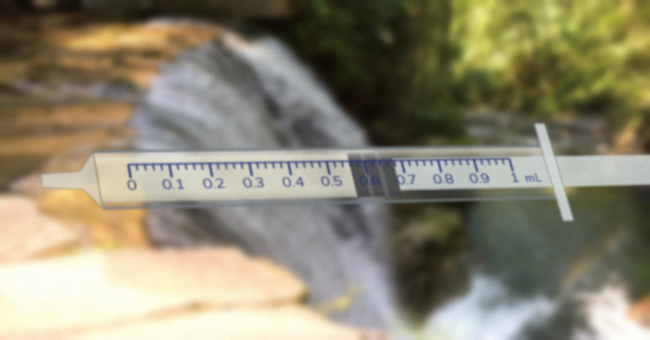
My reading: mL 0.56
